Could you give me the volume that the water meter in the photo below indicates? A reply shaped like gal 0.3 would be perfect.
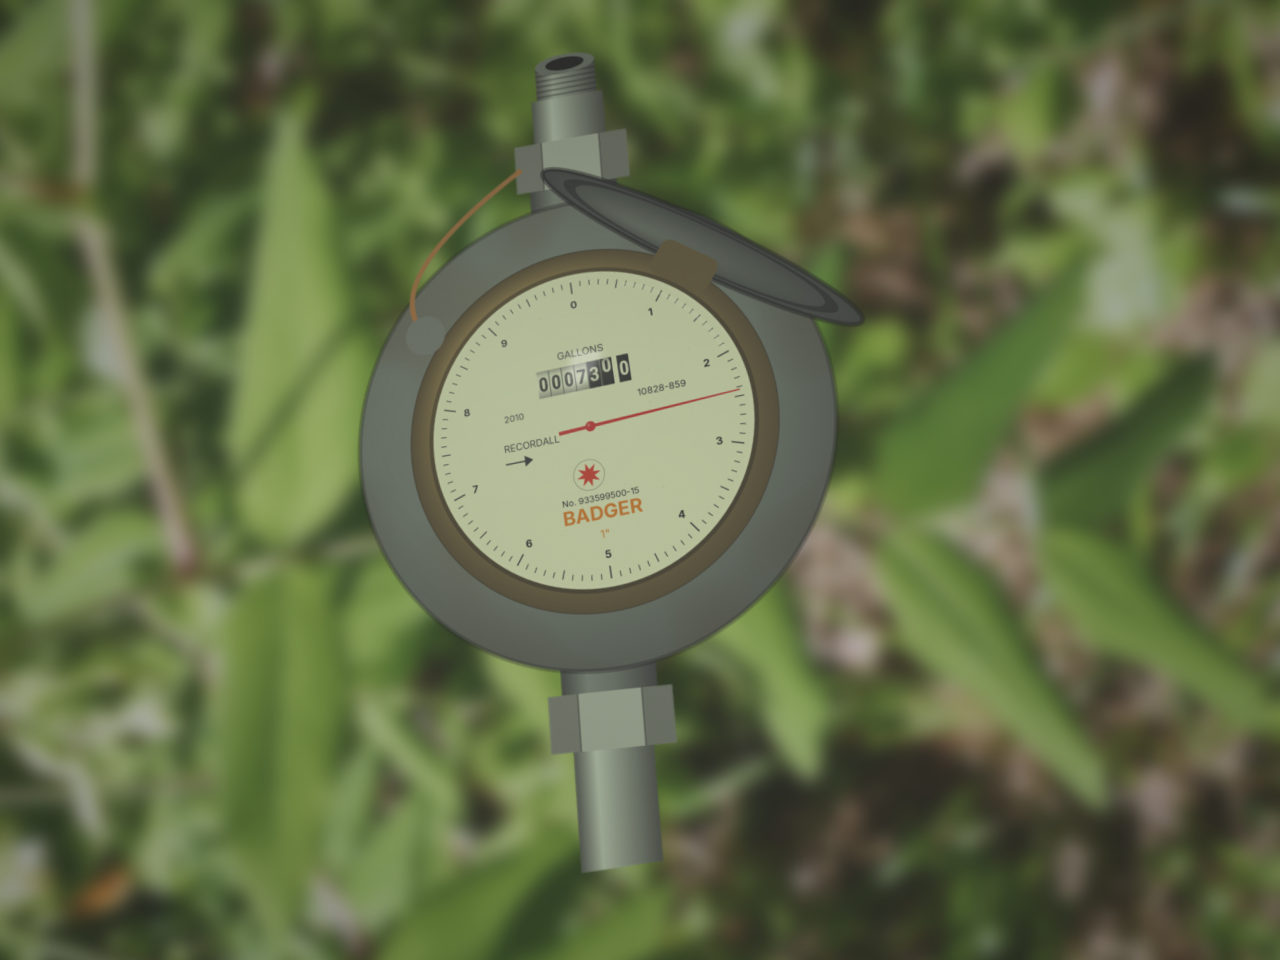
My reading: gal 7302.4
